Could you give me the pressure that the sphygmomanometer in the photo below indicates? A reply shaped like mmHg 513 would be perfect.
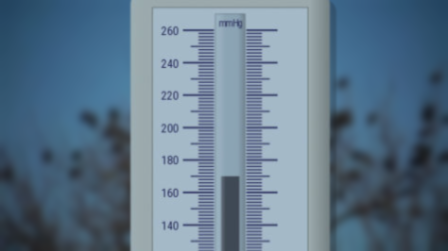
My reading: mmHg 170
